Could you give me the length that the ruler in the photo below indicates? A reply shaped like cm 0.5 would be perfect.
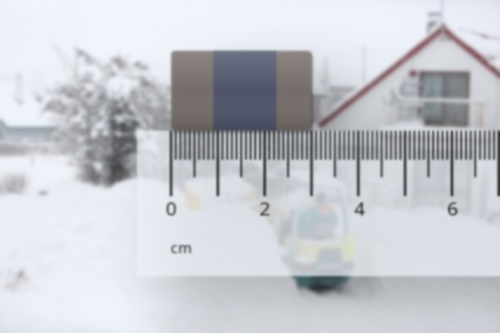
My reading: cm 3
